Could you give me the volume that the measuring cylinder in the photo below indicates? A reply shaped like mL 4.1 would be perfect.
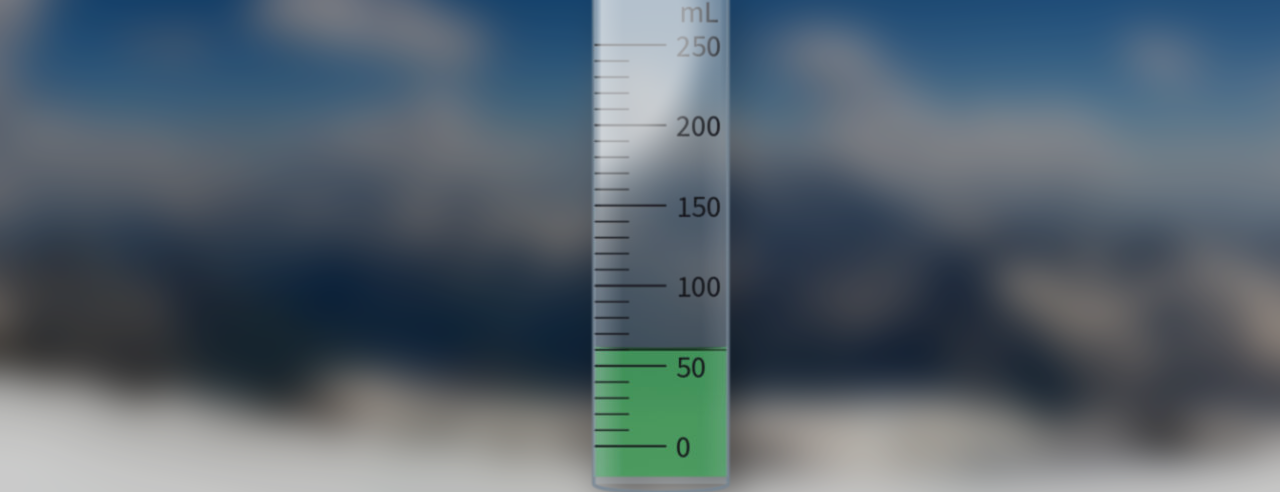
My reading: mL 60
